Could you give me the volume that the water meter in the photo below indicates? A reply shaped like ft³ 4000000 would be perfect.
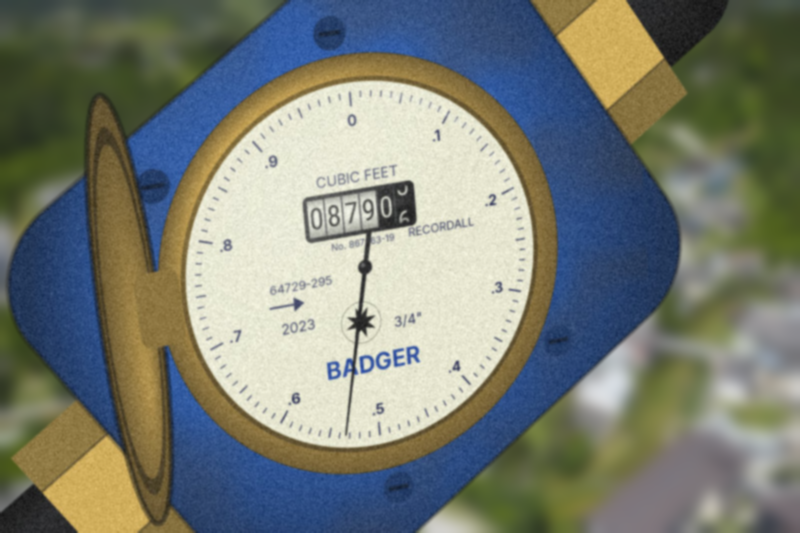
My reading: ft³ 87905.53
